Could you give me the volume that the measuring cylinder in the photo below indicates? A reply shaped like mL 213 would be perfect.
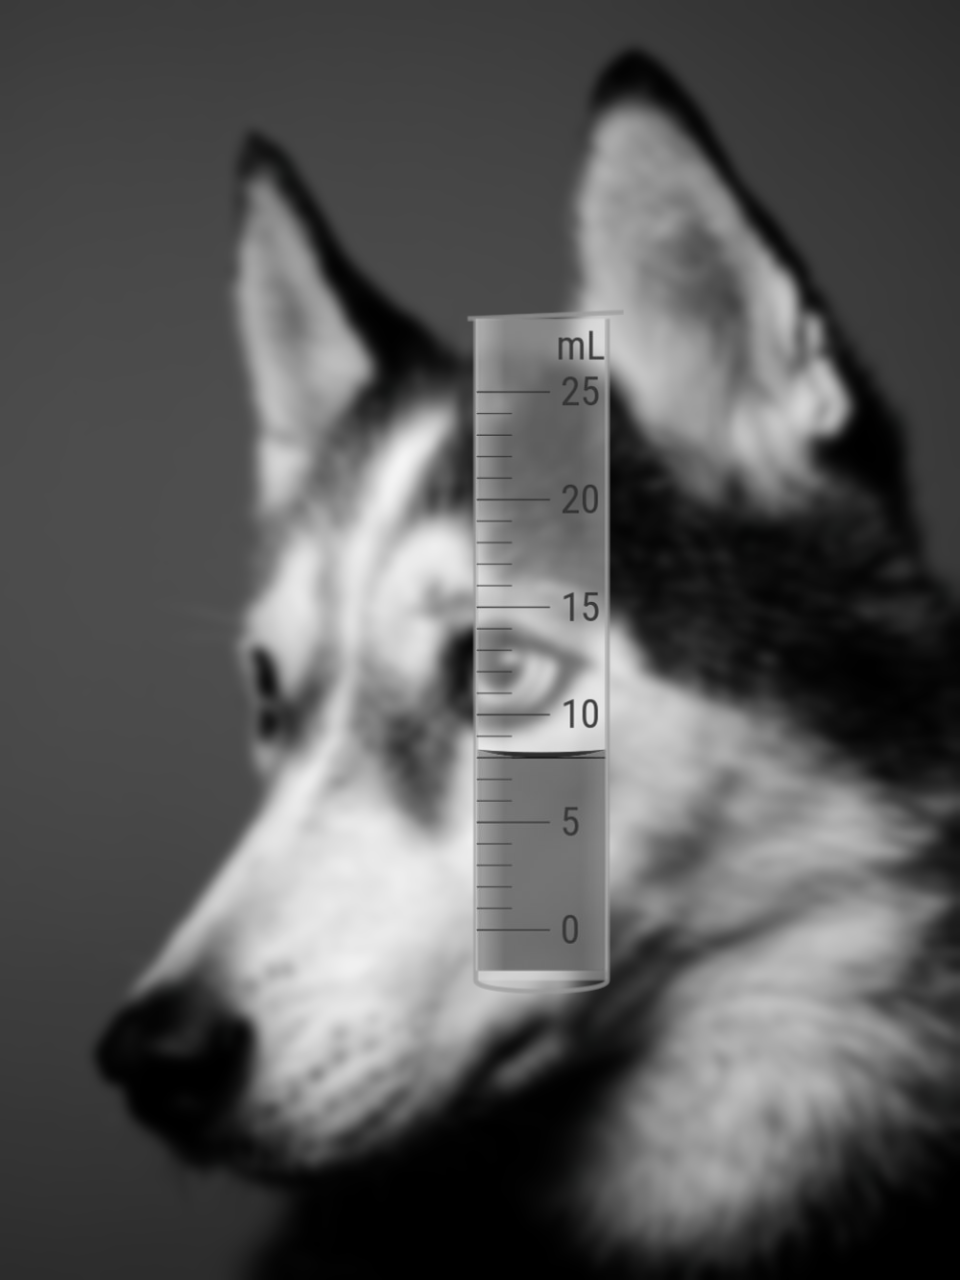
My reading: mL 8
